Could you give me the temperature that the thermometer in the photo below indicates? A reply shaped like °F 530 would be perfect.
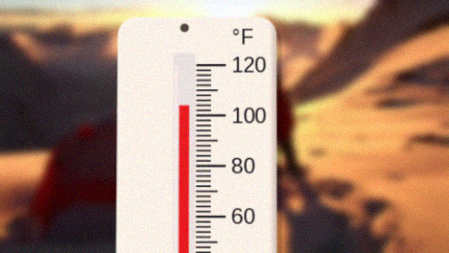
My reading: °F 104
